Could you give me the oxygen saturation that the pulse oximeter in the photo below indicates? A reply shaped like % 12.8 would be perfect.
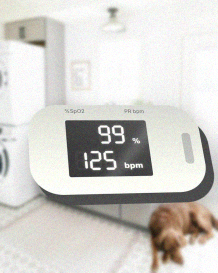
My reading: % 99
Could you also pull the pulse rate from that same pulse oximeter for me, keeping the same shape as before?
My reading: bpm 125
